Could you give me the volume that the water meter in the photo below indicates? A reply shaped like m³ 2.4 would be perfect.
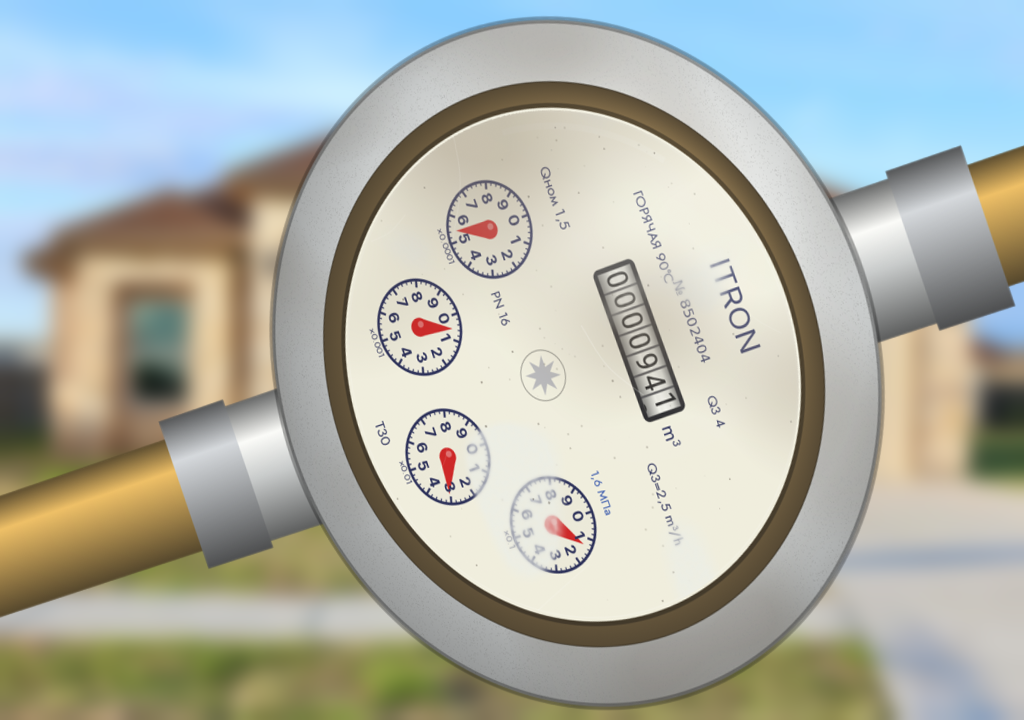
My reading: m³ 941.1305
